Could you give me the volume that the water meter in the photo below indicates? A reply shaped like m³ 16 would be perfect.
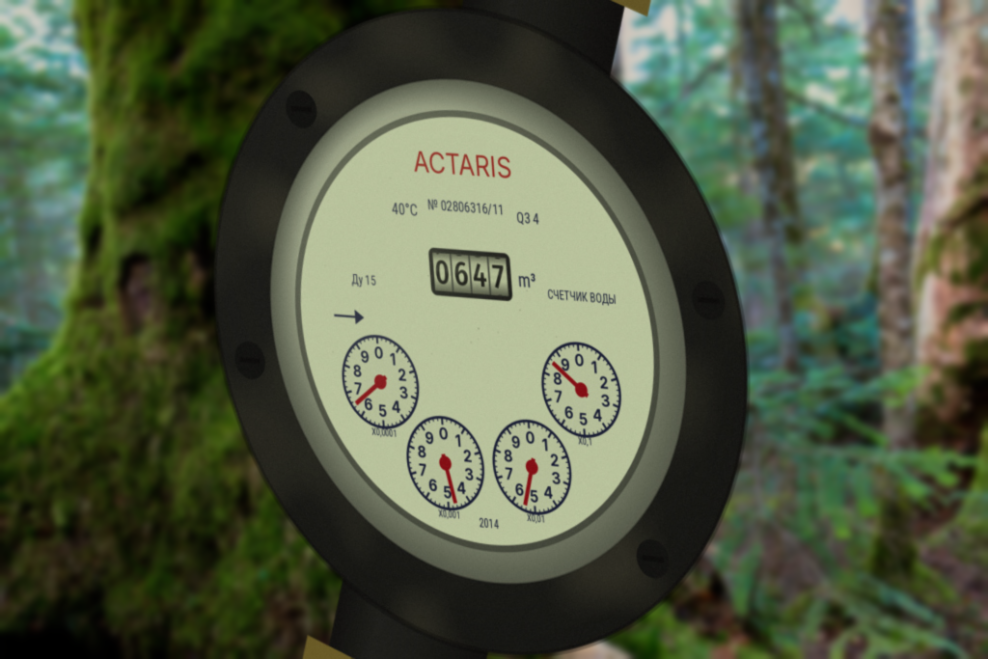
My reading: m³ 647.8546
